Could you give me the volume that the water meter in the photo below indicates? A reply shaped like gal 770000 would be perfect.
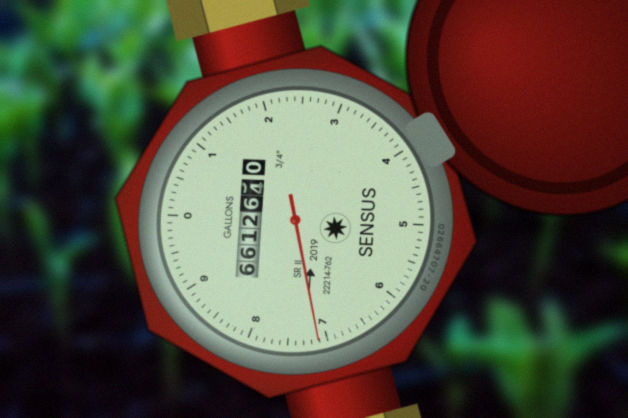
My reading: gal 6612637.1
